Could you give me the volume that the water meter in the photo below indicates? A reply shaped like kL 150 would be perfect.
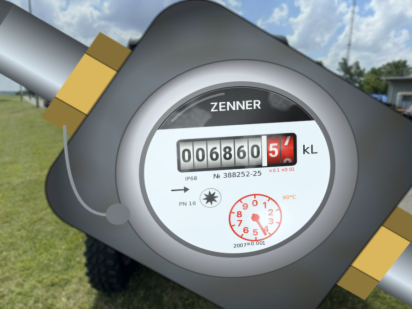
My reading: kL 6860.574
